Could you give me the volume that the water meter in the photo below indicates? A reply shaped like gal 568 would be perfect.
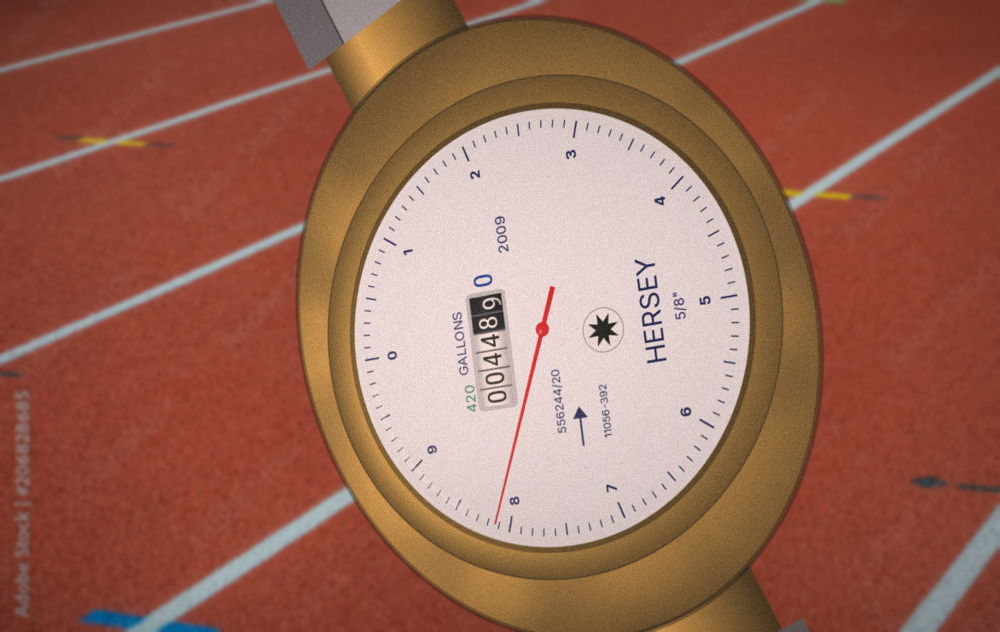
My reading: gal 44888.1
